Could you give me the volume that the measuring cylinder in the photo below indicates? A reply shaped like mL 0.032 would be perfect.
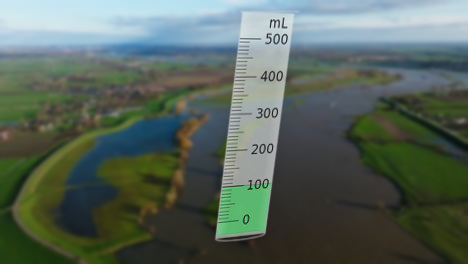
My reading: mL 100
